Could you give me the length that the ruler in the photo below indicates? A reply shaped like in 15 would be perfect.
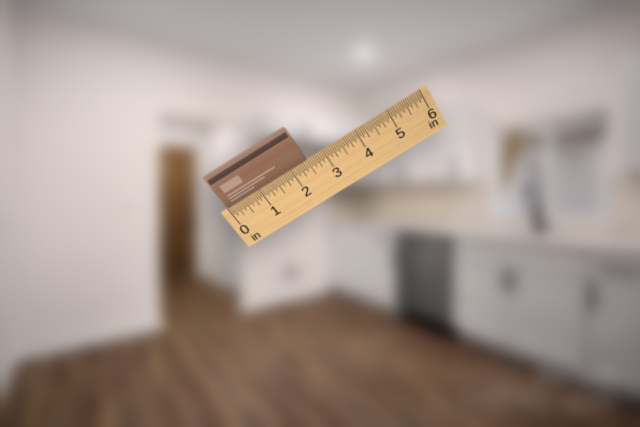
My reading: in 2.5
